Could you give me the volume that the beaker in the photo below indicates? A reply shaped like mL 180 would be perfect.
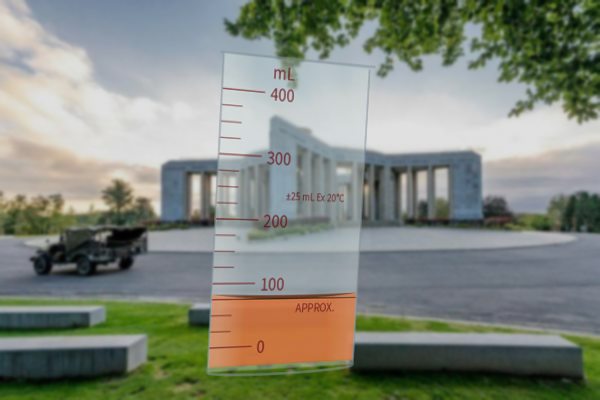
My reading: mL 75
